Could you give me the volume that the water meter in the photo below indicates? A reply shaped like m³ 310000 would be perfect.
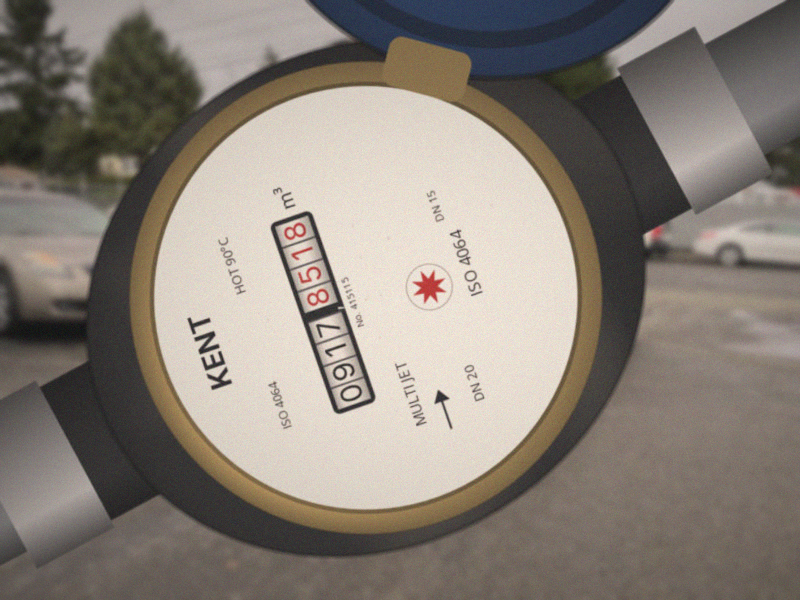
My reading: m³ 917.8518
